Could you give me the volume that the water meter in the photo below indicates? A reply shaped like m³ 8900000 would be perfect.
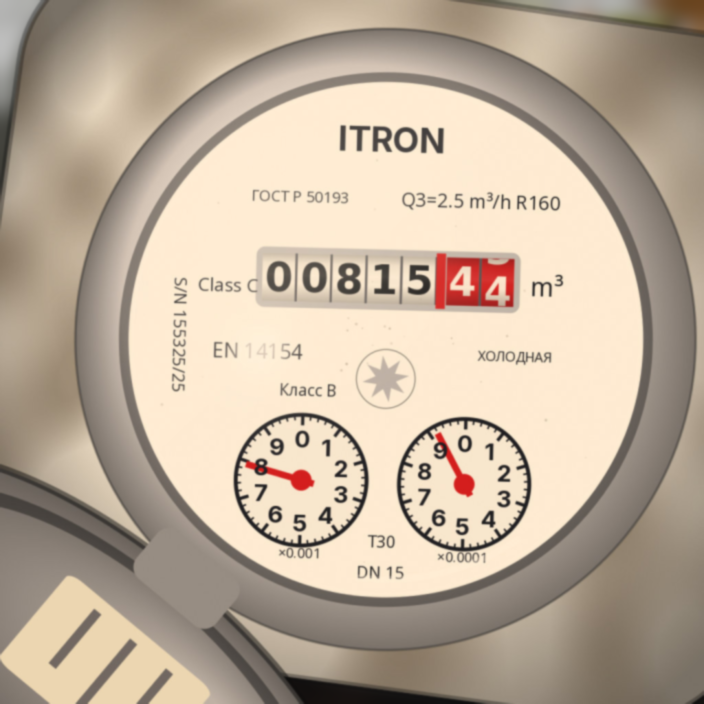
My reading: m³ 815.4379
